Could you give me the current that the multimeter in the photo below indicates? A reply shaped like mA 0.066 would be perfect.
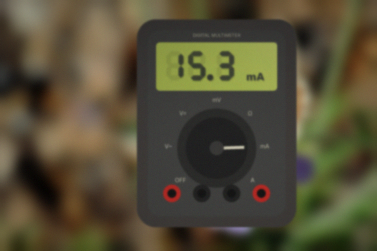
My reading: mA 15.3
